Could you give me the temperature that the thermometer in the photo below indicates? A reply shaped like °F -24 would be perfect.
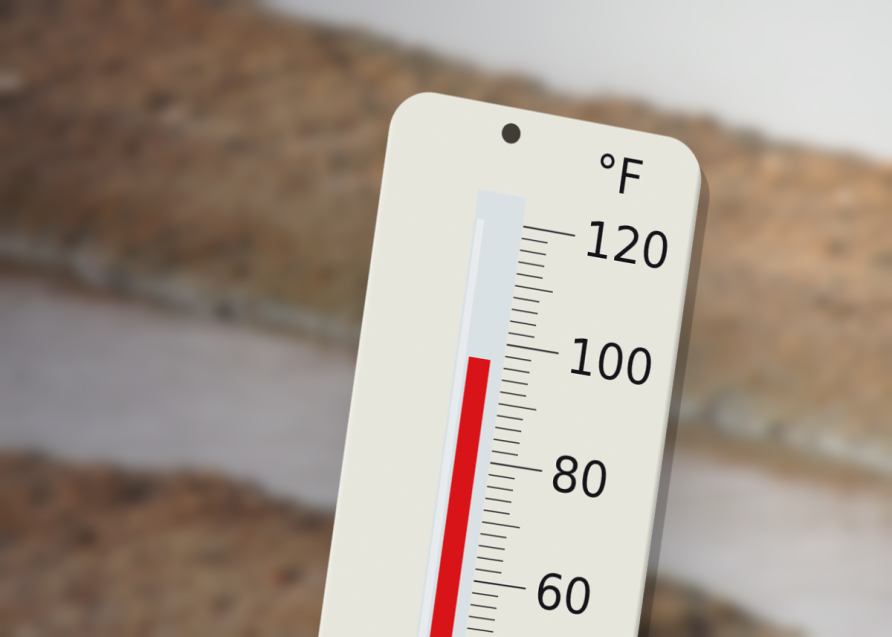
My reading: °F 97
